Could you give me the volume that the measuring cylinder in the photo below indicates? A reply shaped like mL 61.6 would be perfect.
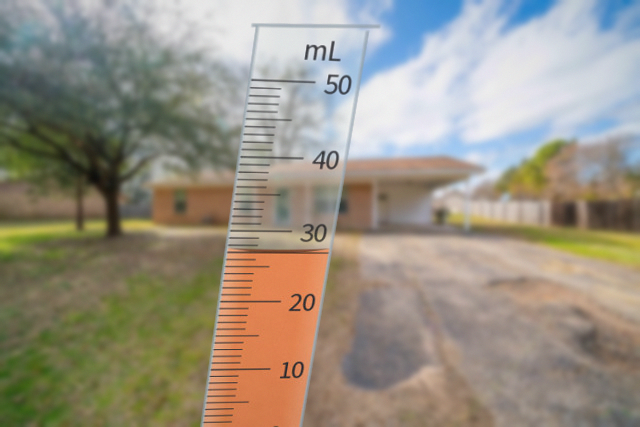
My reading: mL 27
